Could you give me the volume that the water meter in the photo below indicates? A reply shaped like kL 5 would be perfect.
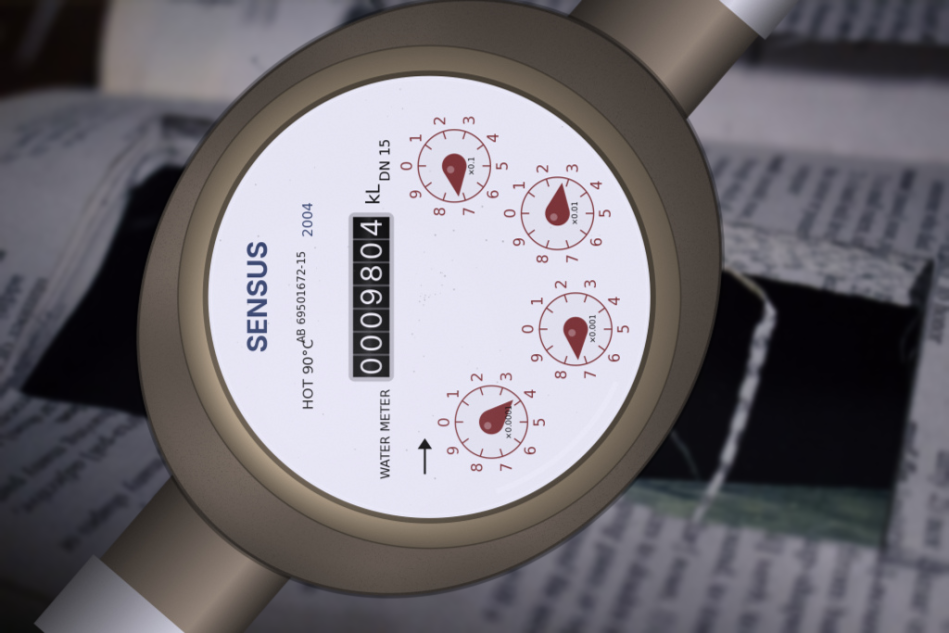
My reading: kL 9804.7273
